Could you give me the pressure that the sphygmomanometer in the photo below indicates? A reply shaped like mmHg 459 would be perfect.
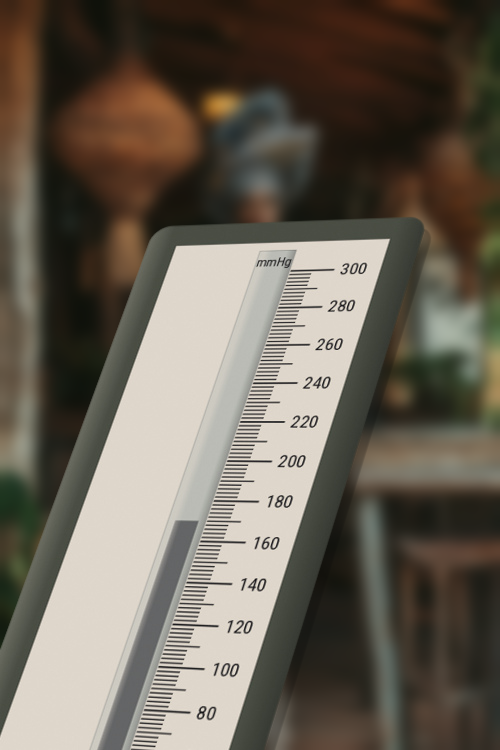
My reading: mmHg 170
